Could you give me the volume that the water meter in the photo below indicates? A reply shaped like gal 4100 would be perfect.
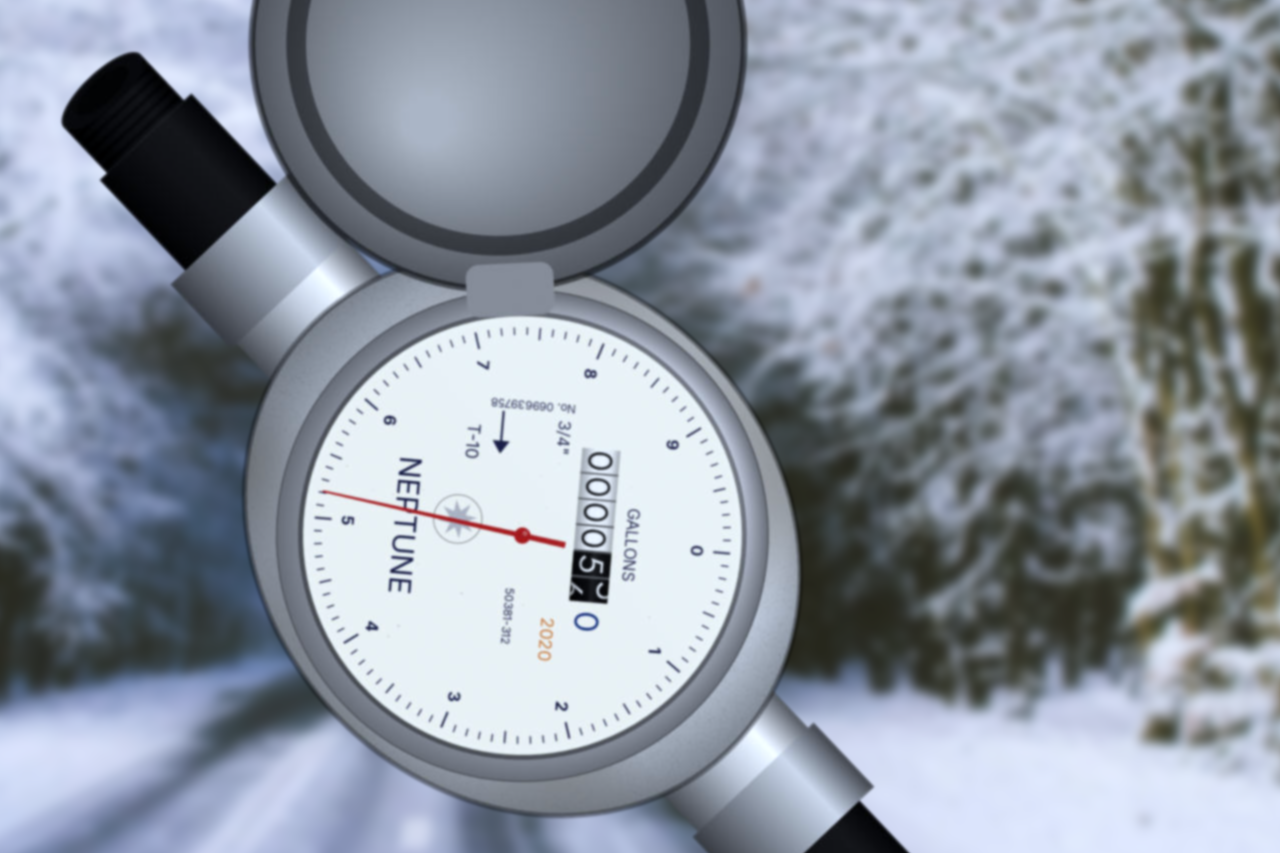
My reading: gal 555.2
